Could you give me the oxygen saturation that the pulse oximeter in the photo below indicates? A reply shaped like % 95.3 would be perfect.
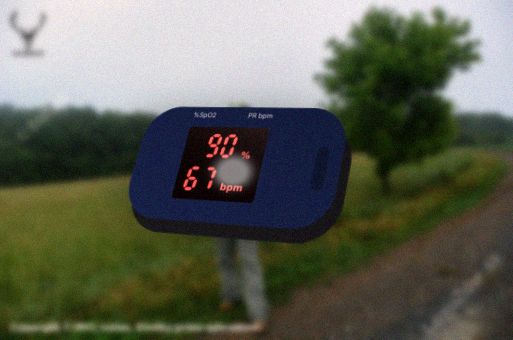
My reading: % 90
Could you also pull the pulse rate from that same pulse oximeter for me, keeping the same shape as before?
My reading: bpm 67
